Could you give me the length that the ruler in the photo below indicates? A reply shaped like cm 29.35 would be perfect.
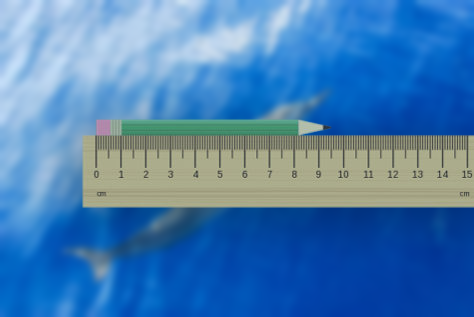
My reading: cm 9.5
